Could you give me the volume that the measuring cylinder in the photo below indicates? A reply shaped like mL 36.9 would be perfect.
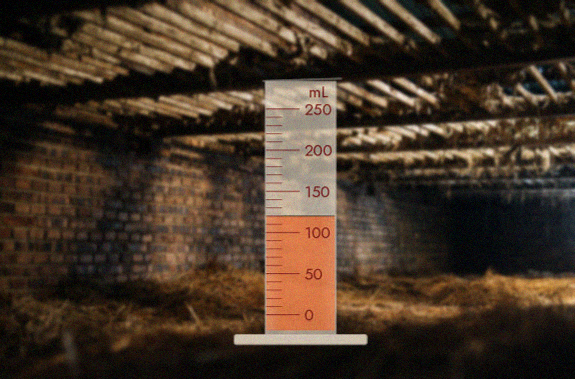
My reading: mL 120
